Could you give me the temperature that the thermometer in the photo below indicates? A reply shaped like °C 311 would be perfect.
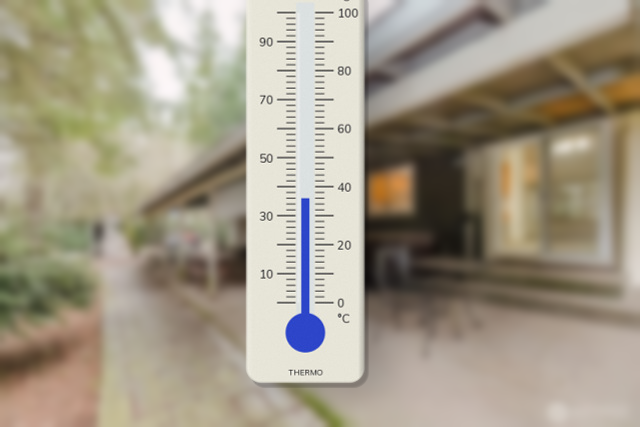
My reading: °C 36
